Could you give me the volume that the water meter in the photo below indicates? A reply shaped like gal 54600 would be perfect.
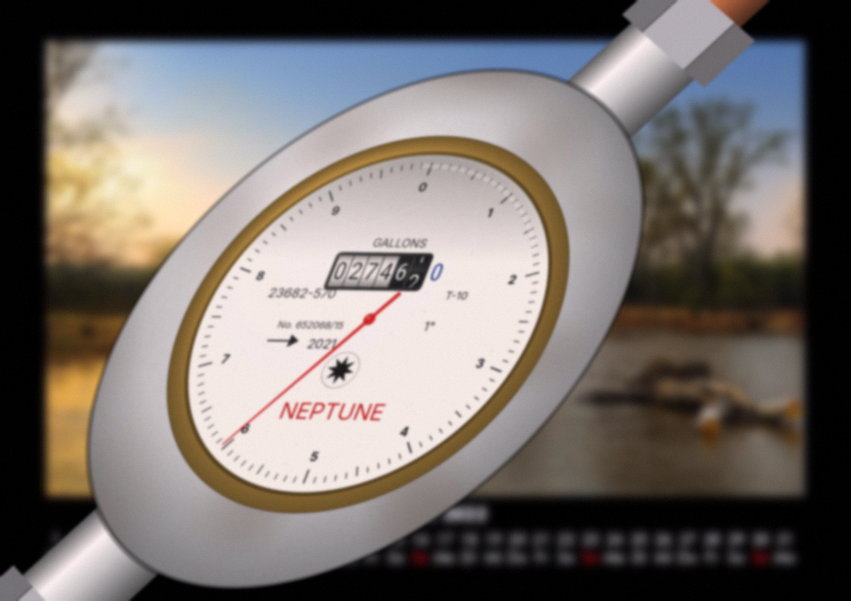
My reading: gal 274616.0
